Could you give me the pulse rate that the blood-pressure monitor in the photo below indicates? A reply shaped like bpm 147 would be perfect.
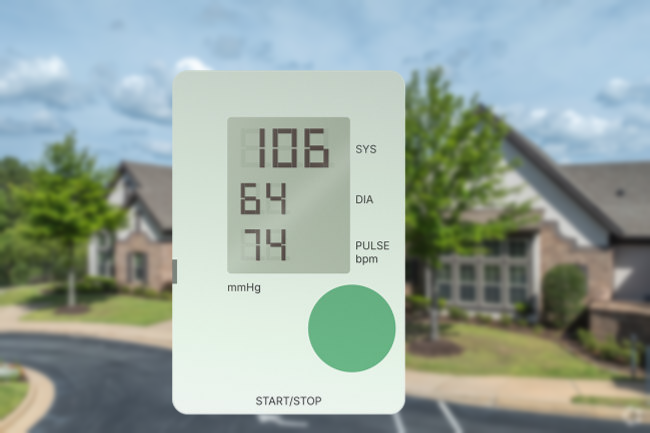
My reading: bpm 74
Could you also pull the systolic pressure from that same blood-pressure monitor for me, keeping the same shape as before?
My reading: mmHg 106
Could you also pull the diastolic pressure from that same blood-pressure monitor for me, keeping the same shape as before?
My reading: mmHg 64
